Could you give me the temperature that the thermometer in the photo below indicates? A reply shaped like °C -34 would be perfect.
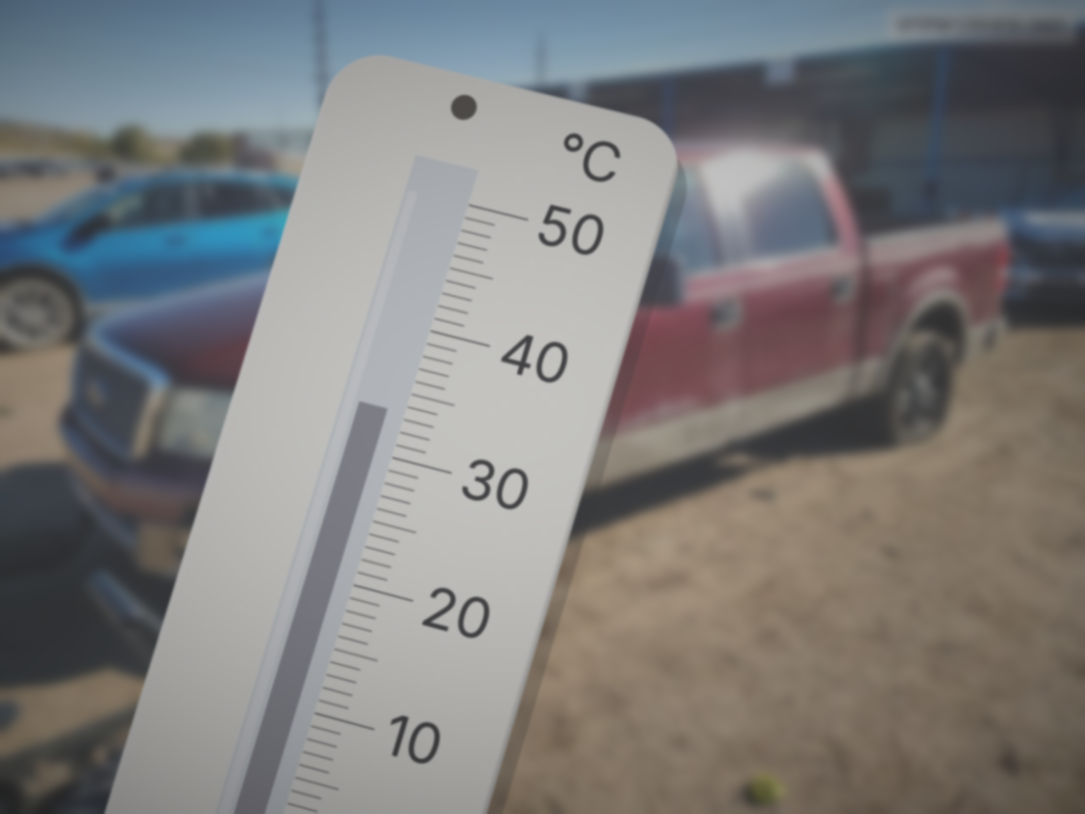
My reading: °C 33.5
